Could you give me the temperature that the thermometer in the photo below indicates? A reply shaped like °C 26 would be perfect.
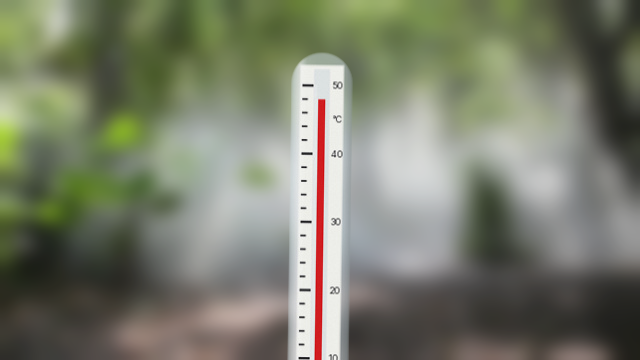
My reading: °C 48
